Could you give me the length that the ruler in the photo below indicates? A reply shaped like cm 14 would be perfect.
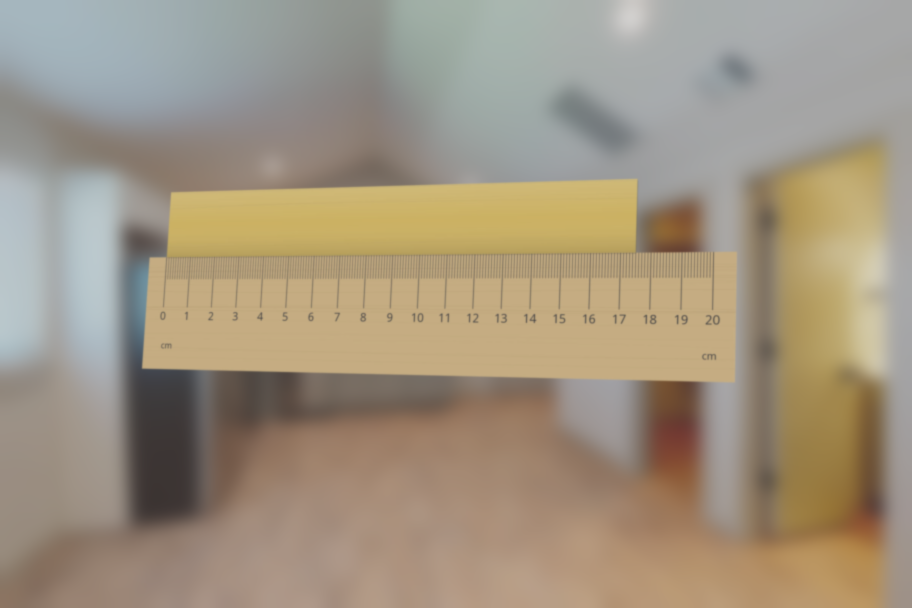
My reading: cm 17.5
